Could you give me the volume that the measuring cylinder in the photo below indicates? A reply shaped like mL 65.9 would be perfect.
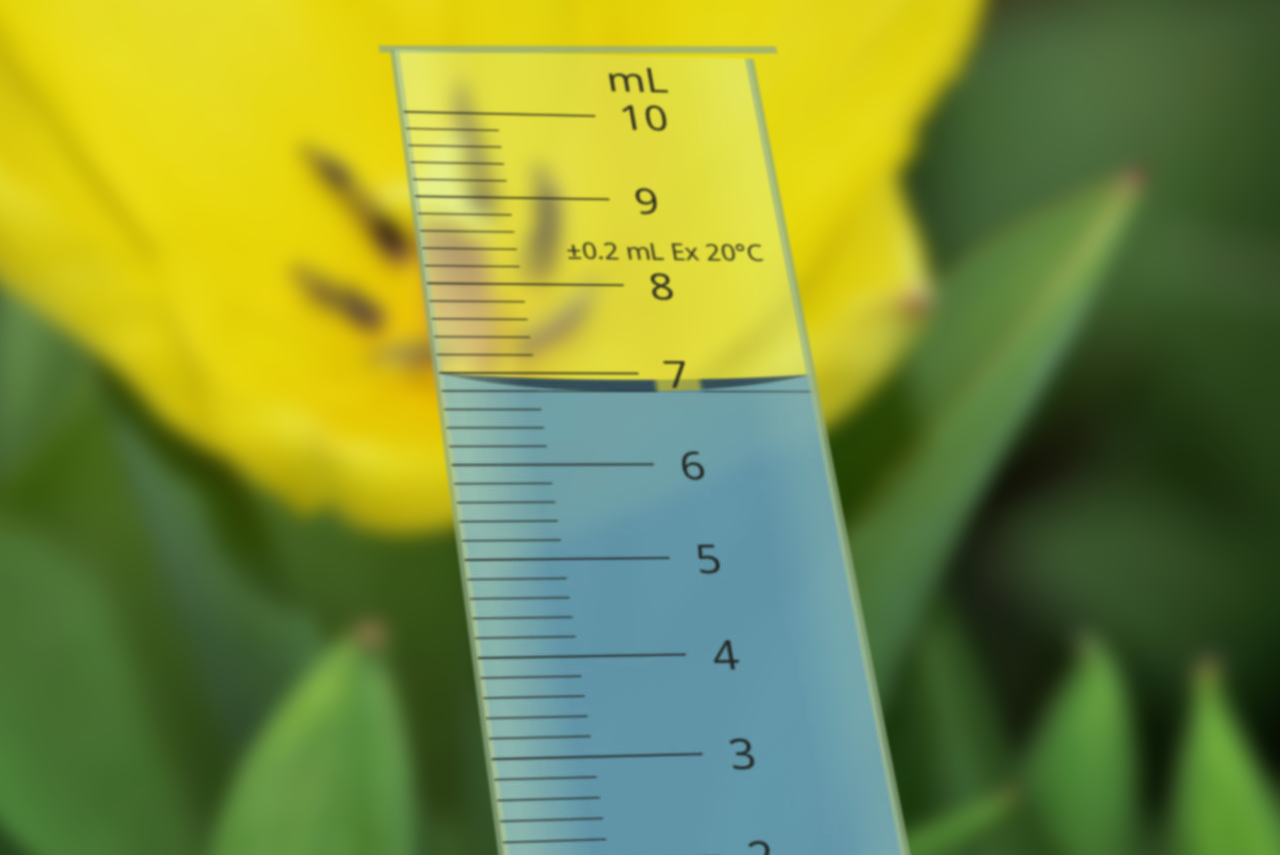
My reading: mL 6.8
